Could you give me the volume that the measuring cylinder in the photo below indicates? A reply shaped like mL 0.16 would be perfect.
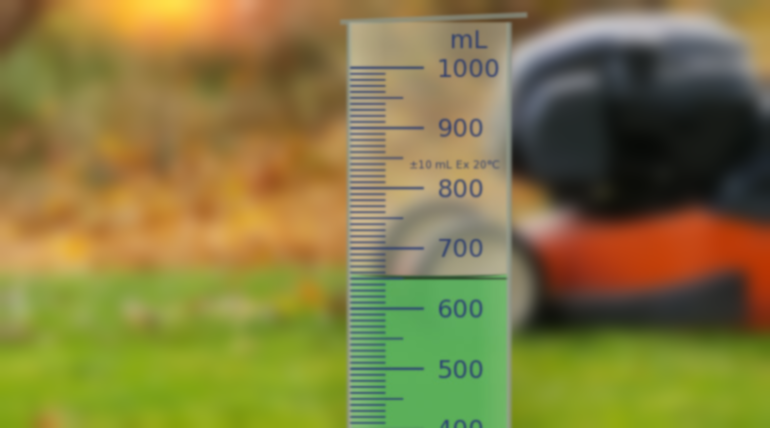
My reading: mL 650
